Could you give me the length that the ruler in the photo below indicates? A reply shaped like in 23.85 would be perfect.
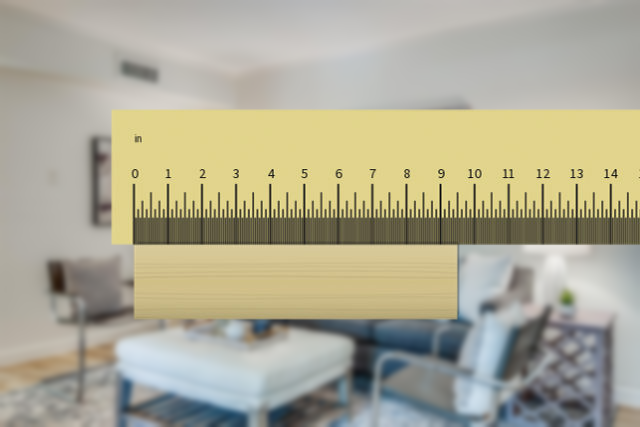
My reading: in 9.5
